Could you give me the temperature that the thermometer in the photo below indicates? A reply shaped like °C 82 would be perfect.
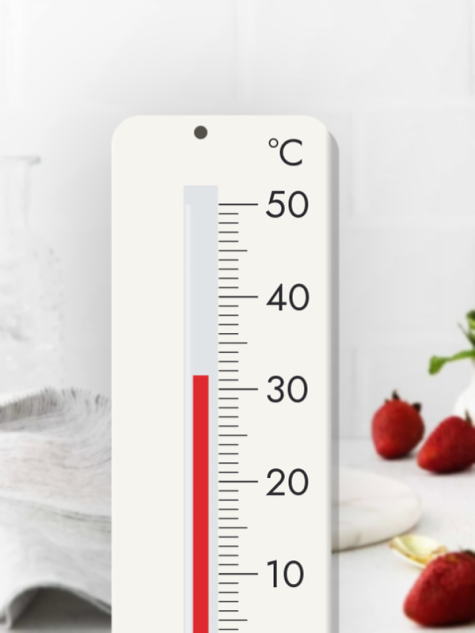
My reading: °C 31.5
